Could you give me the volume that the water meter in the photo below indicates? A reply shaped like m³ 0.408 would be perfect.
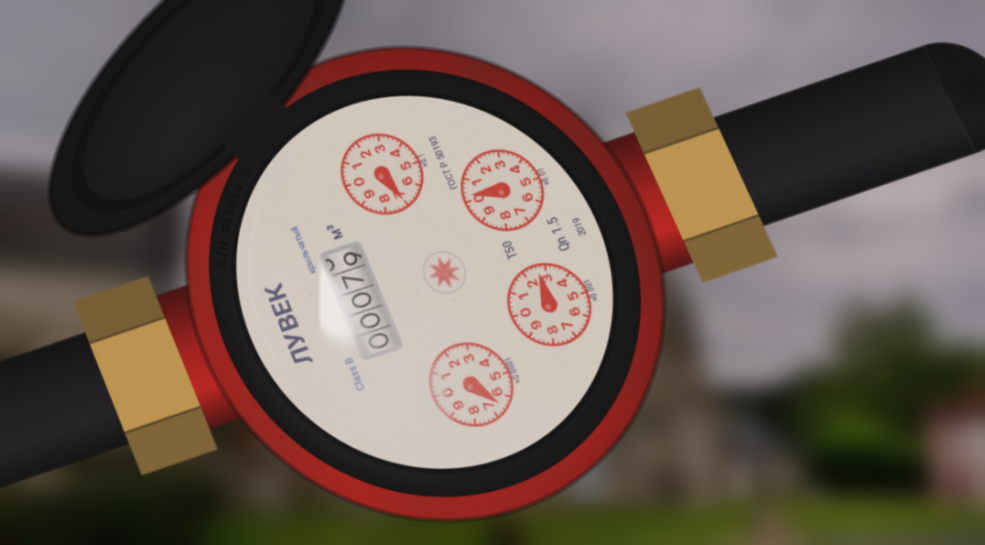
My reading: m³ 78.7026
